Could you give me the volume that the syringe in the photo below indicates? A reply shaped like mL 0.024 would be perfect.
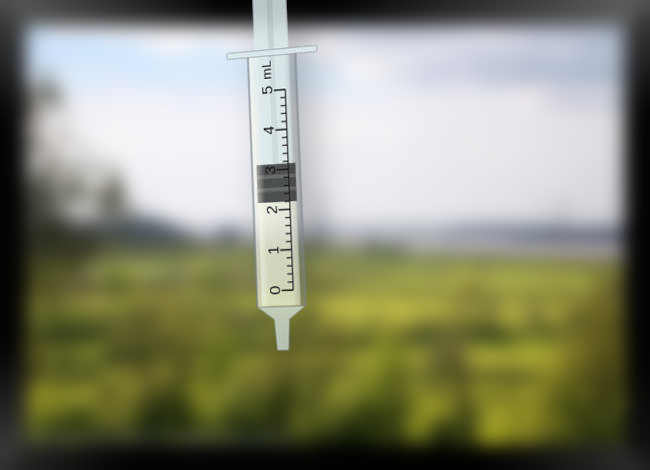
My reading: mL 2.2
